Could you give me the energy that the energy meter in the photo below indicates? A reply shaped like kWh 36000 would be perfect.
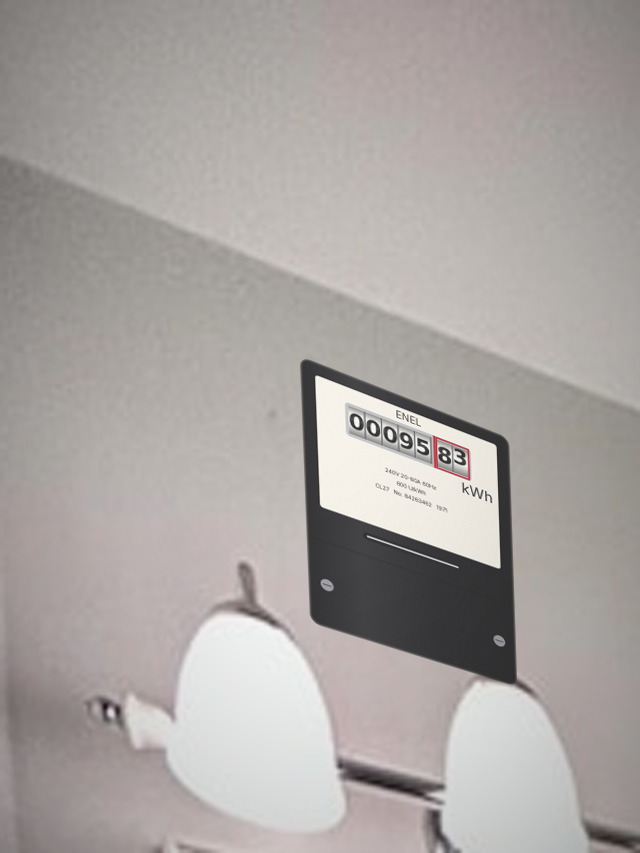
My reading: kWh 95.83
